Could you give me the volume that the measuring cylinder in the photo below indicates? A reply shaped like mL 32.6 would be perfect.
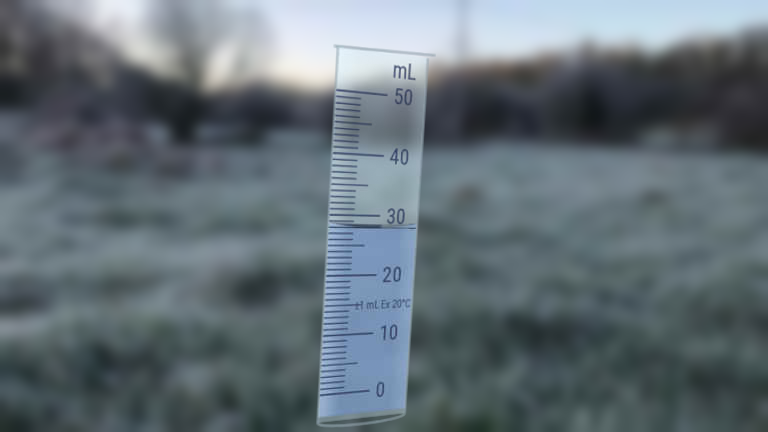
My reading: mL 28
